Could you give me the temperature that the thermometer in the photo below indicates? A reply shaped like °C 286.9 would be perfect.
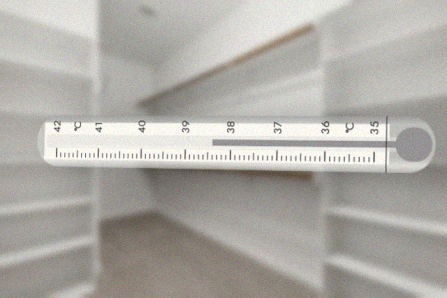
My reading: °C 38.4
